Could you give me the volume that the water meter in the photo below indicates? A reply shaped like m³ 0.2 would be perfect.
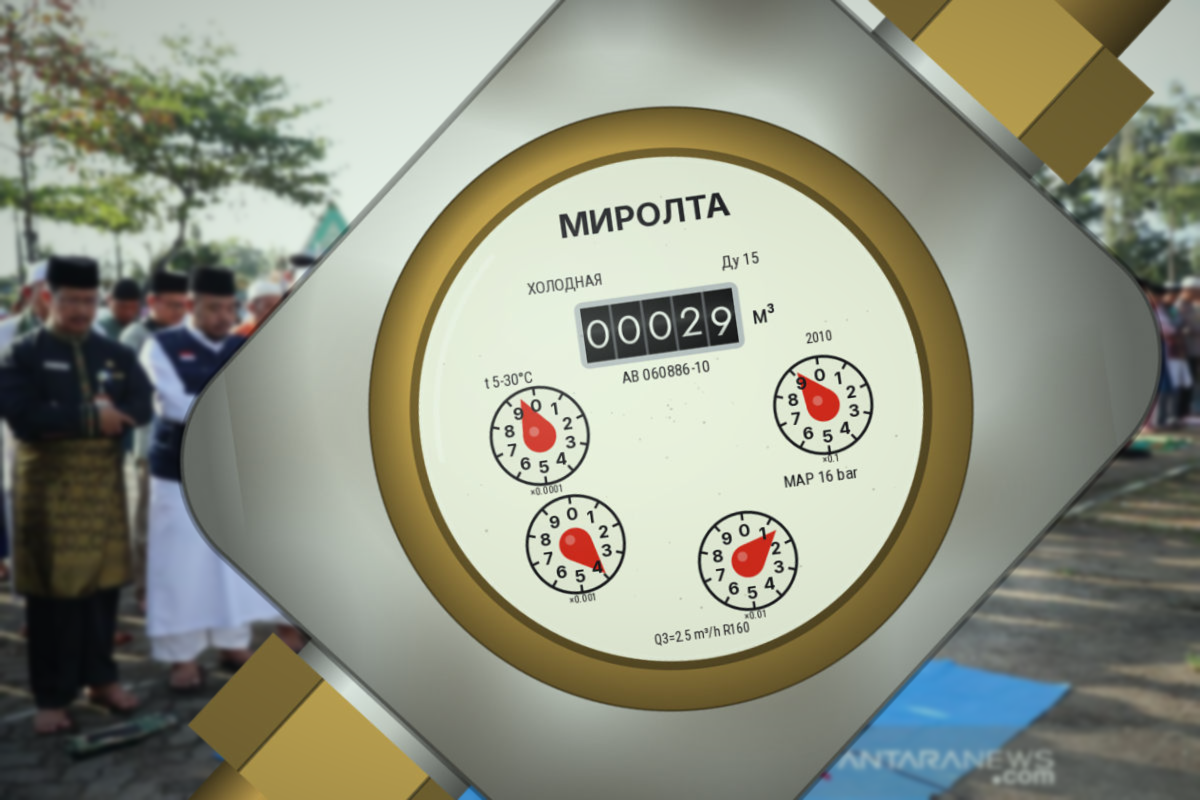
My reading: m³ 28.9139
